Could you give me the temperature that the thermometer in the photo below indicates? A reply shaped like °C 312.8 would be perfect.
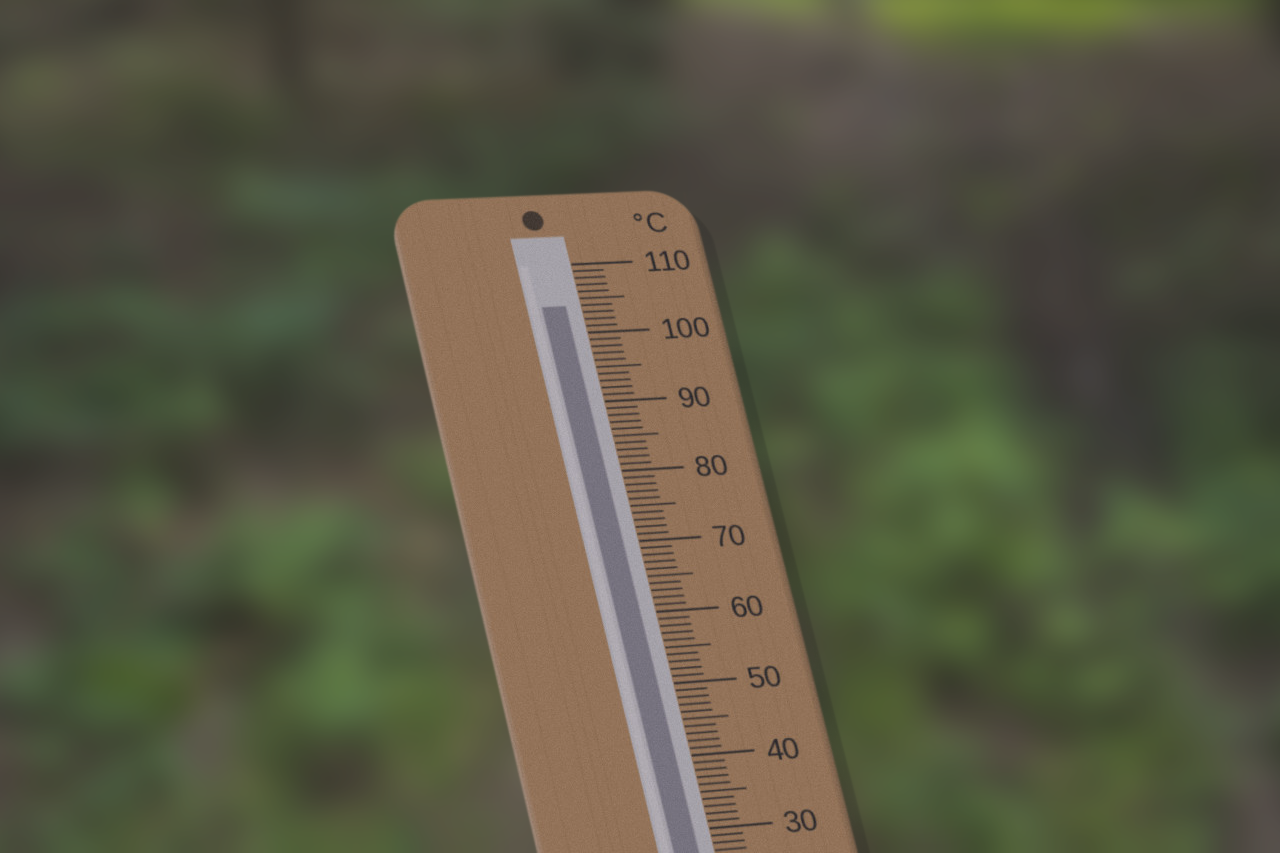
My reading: °C 104
